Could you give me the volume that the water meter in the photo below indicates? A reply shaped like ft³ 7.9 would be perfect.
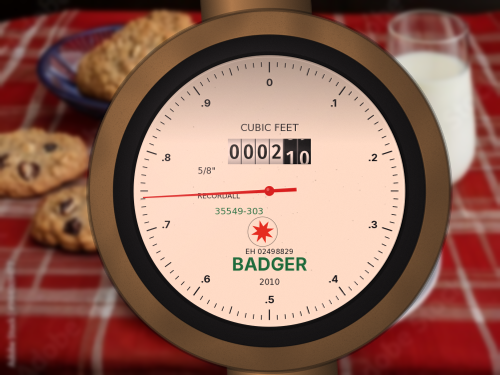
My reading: ft³ 209.74
